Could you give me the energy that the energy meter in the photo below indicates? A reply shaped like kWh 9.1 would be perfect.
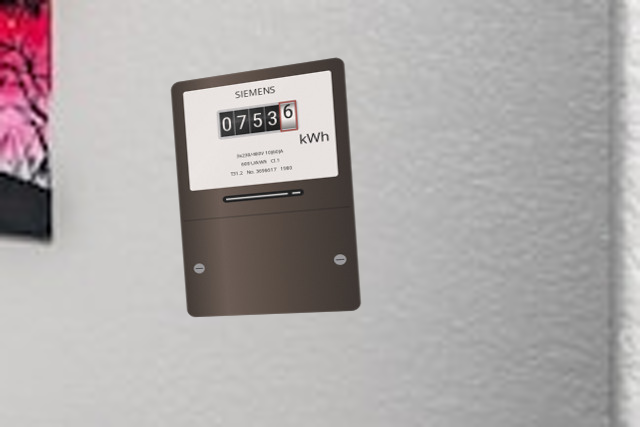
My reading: kWh 753.6
